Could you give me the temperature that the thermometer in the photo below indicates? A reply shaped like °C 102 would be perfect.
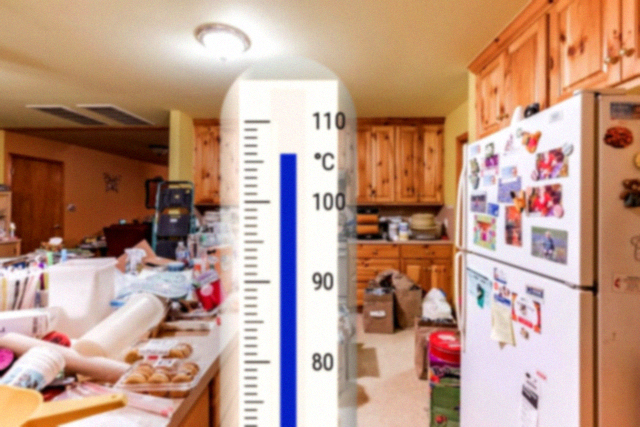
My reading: °C 106
